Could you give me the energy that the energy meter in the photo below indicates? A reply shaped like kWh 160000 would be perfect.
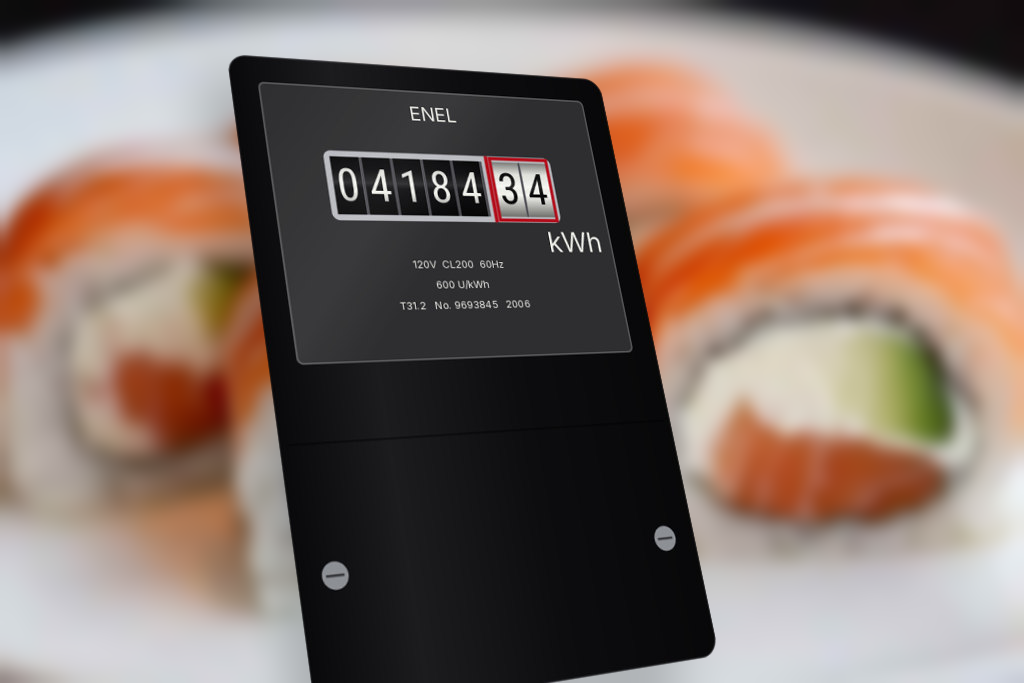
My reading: kWh 4184.34
